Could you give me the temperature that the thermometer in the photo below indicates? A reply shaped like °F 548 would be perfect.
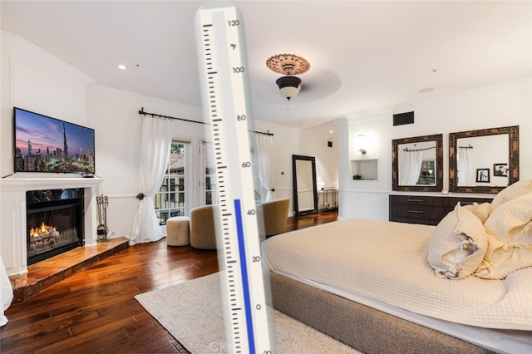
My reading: °F 46
